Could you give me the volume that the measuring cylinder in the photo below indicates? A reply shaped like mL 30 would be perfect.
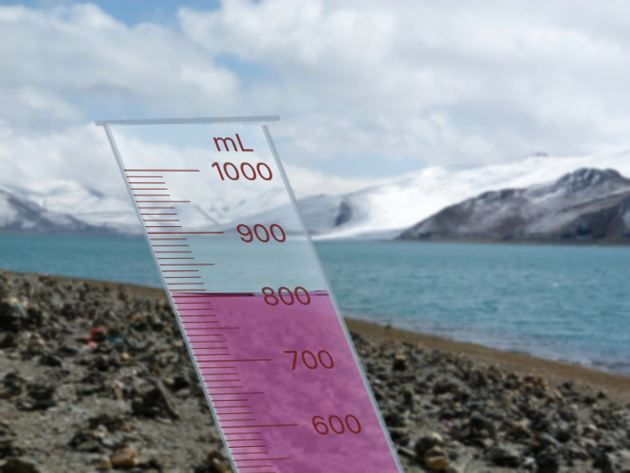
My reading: mL 800
